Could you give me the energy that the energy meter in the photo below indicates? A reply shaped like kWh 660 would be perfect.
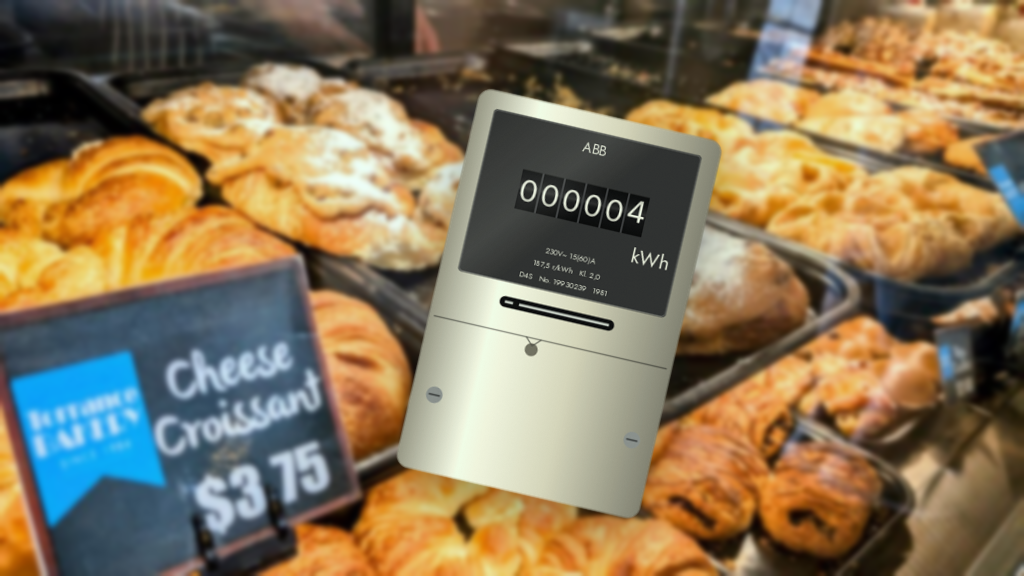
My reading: kWh 4
